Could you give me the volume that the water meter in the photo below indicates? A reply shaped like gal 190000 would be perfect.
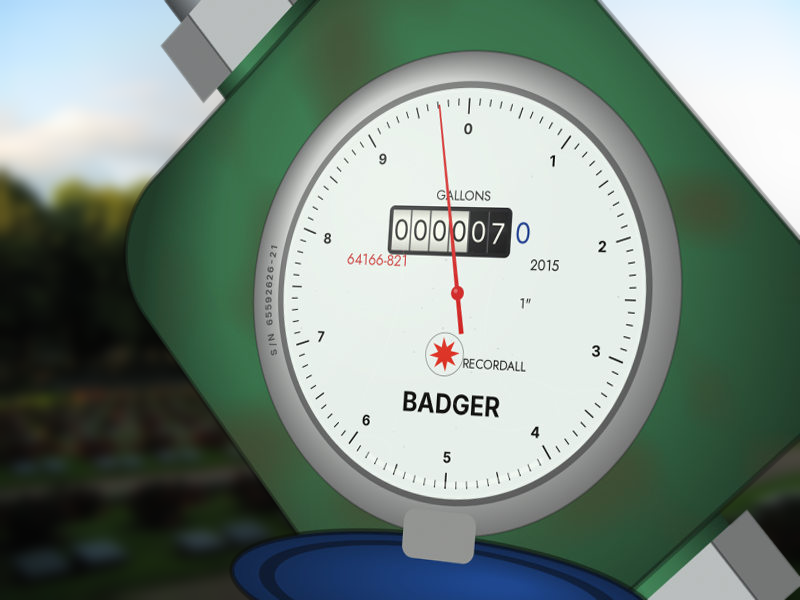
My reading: gal 69.7
